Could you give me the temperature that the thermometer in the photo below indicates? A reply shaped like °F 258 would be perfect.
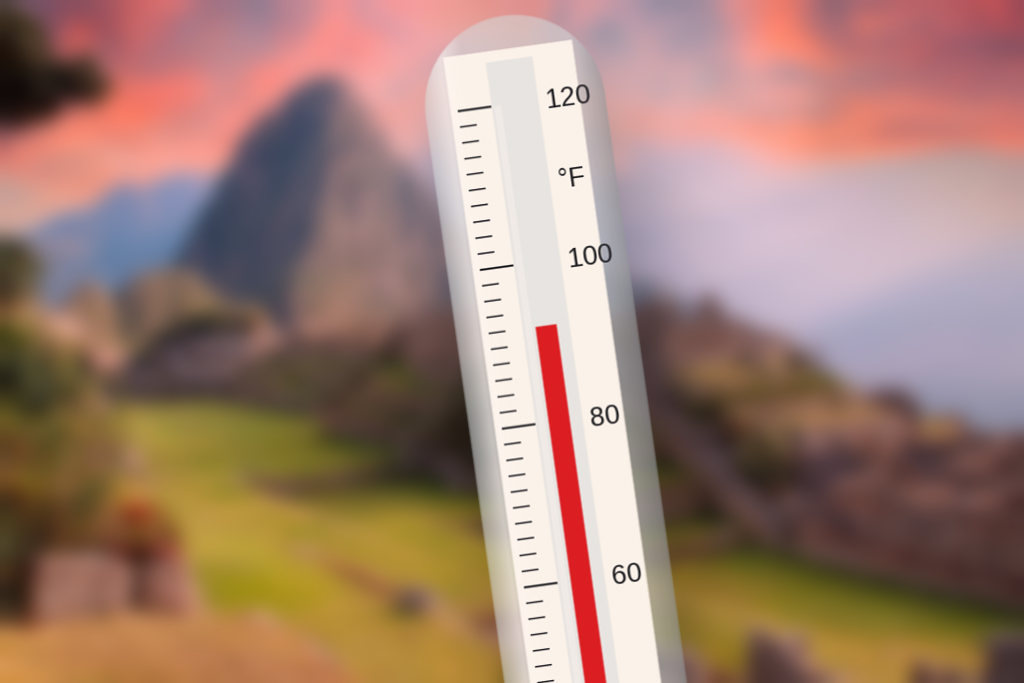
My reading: °F 92
